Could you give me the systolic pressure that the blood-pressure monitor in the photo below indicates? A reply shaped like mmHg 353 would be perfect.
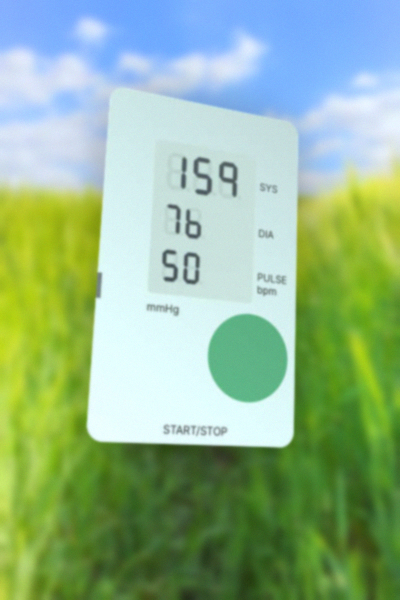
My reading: mmHg 159
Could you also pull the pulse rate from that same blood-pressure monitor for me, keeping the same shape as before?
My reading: bpm 50
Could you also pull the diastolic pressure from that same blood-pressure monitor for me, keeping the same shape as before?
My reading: mmHg 76
